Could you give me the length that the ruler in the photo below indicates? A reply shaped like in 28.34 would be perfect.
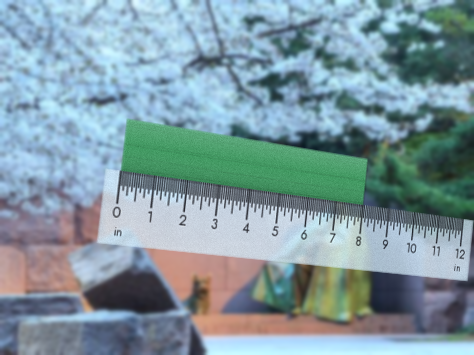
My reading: in 8
